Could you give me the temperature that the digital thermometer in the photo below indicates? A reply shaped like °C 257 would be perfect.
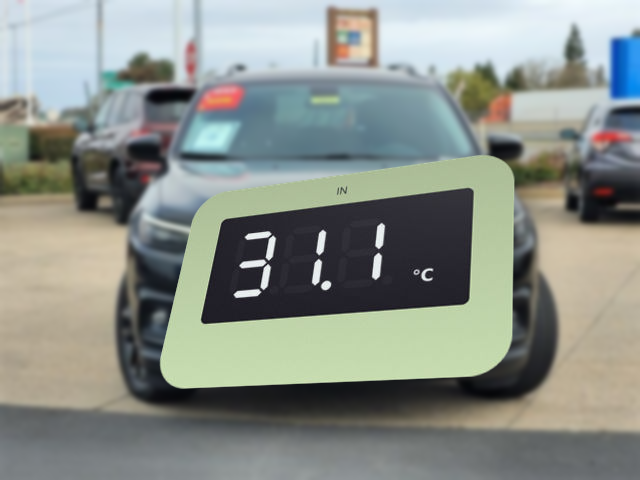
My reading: °C 31.1
